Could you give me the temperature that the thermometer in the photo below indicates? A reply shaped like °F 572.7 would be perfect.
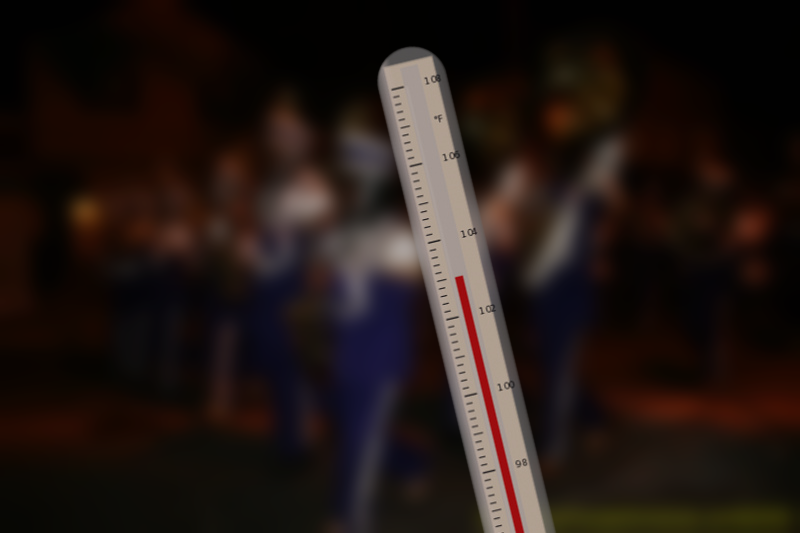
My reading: °F 103
